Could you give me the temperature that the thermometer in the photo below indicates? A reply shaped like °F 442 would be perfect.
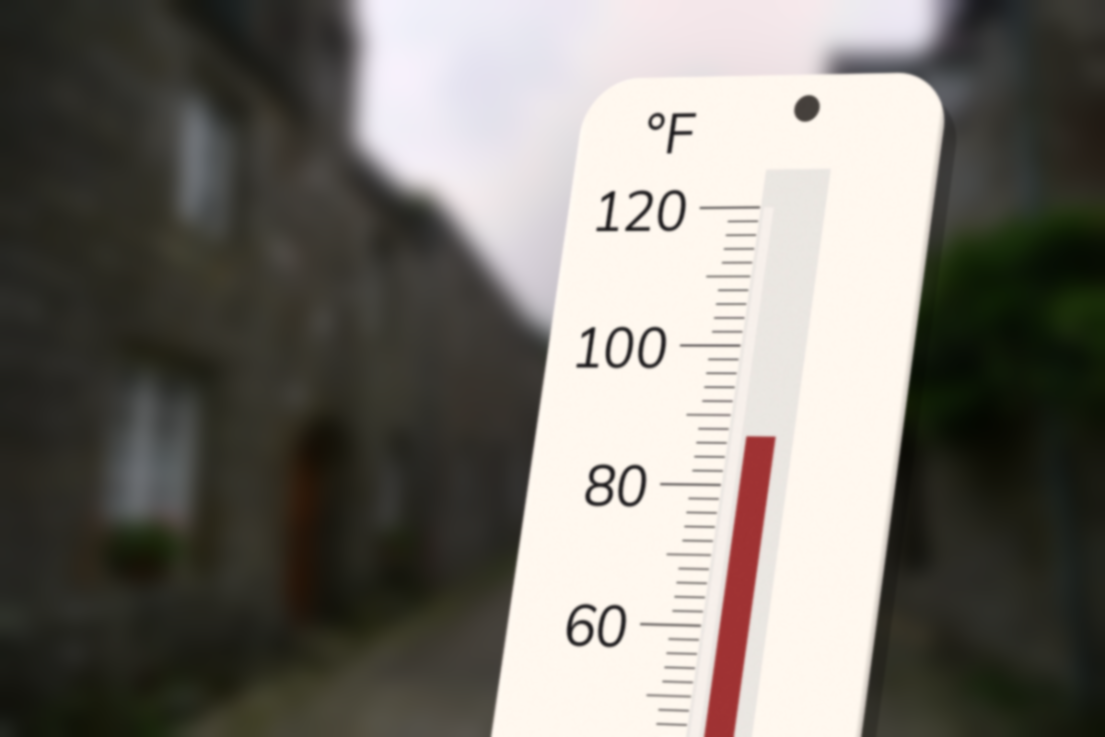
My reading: °F 87
